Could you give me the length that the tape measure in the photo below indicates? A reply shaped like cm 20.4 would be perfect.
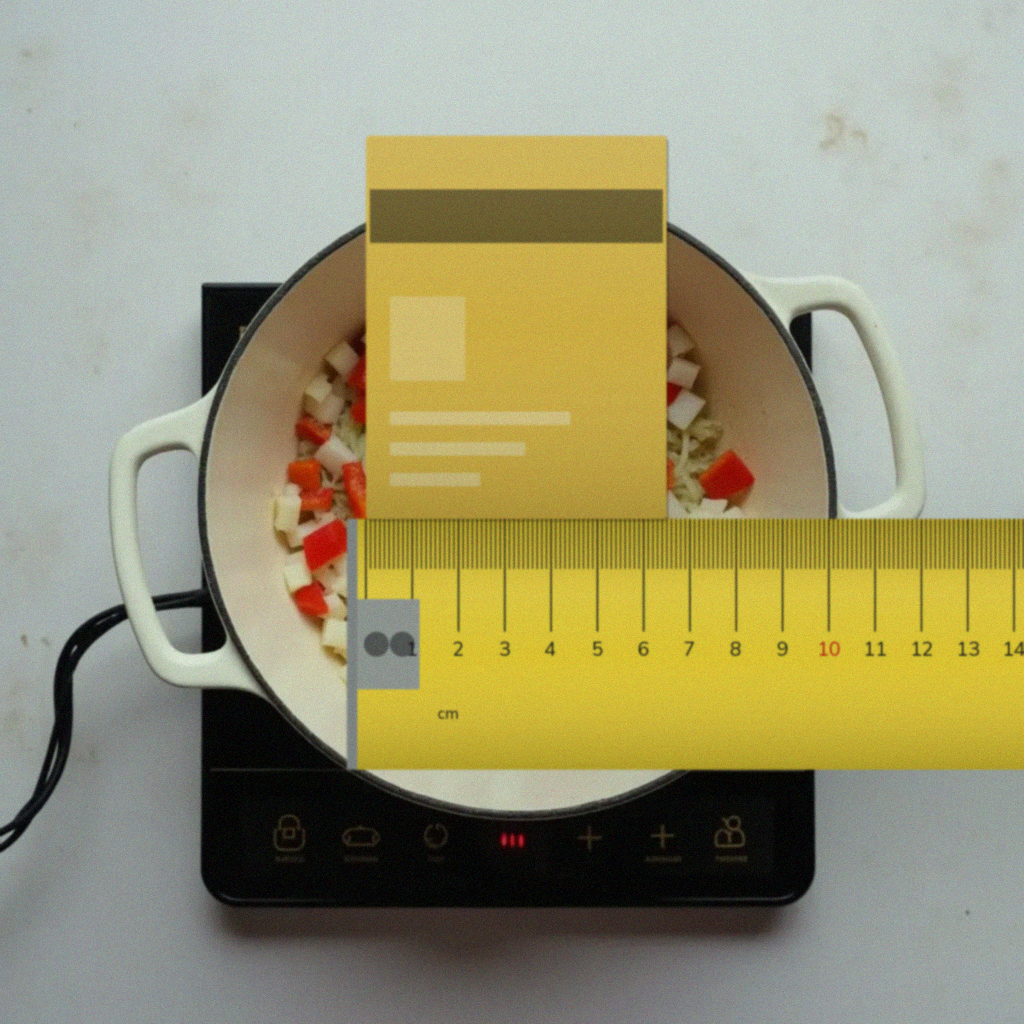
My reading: cm 6.5
